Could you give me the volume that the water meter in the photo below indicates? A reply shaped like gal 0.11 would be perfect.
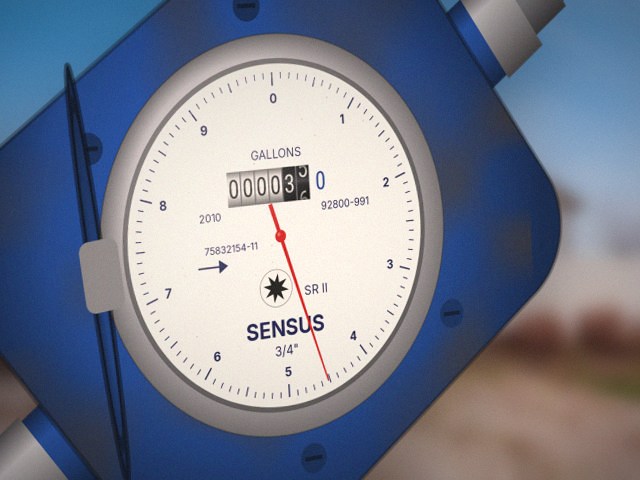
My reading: gal 354.5
